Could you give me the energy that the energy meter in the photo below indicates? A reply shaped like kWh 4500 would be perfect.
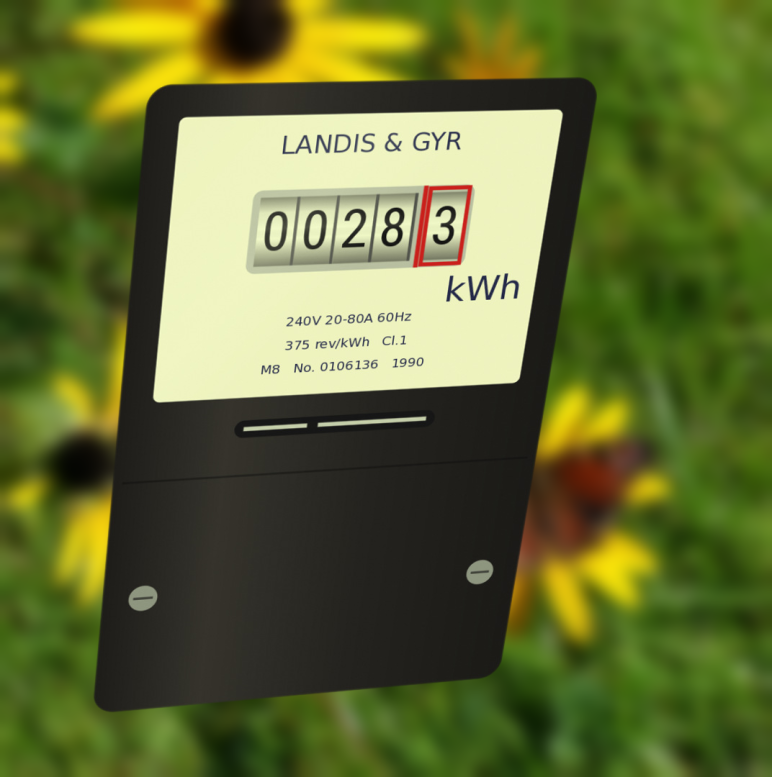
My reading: kWh 28.3
